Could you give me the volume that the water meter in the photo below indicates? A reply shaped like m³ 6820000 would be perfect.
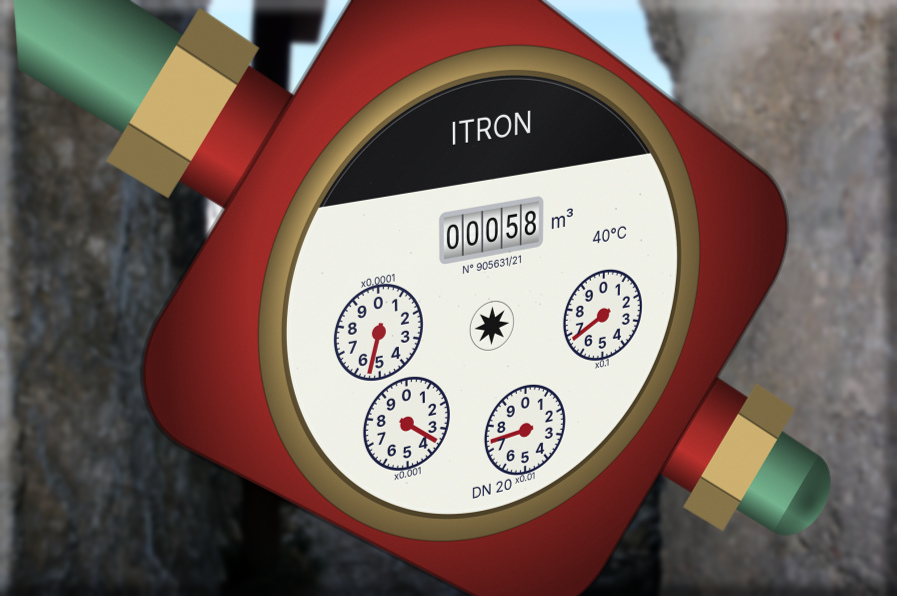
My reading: m³ 58.6735
